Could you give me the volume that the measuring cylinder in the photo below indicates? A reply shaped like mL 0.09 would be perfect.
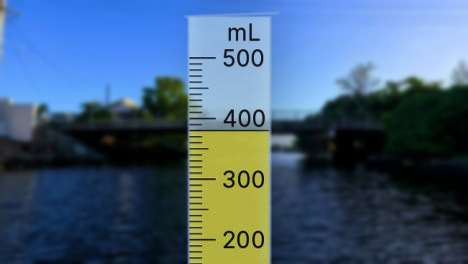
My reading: mL 380
